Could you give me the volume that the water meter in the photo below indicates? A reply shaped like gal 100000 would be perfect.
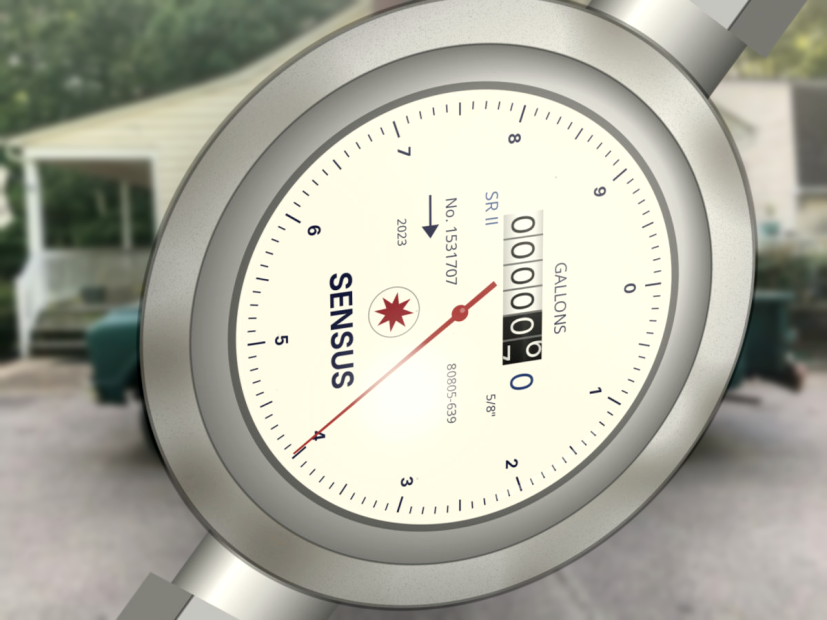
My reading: gal 64.0
